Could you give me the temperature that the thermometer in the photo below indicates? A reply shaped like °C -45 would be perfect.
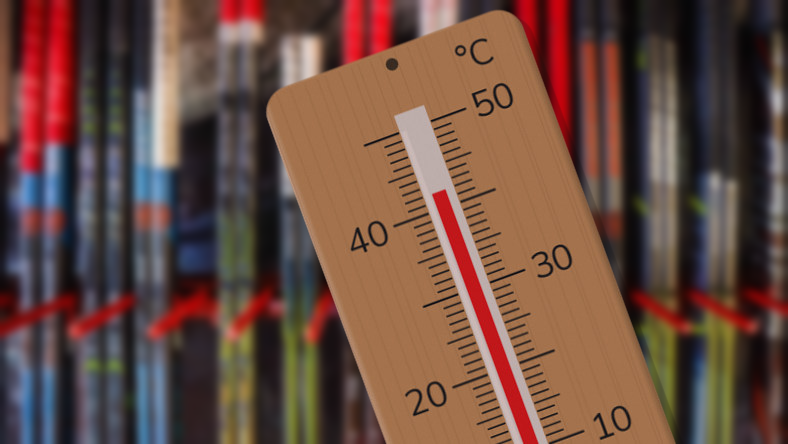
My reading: °C 42
